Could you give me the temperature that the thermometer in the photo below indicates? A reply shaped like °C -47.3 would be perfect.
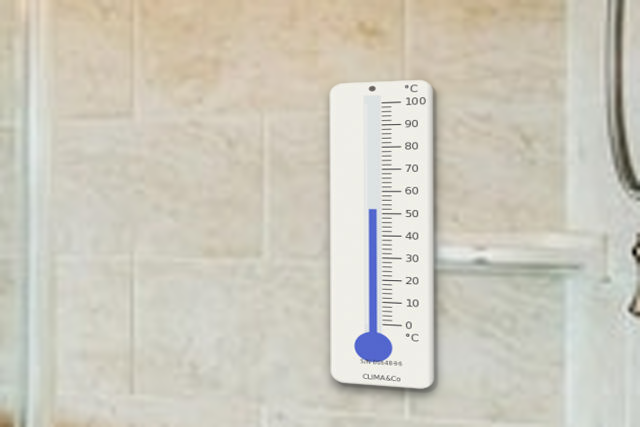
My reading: °C 52
